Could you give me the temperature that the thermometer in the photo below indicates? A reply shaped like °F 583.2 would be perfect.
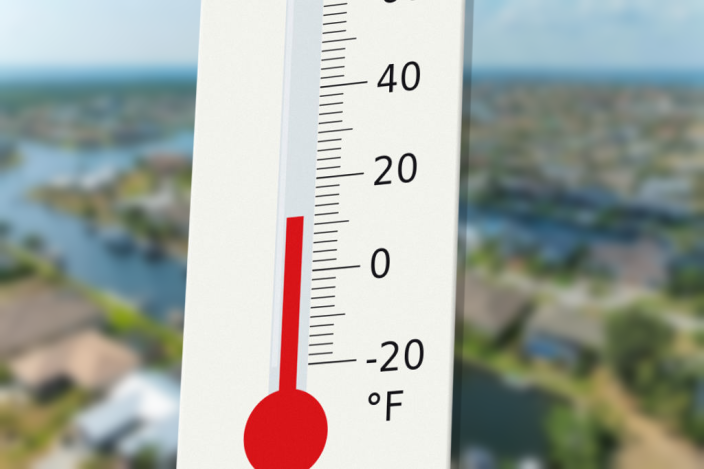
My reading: °F 12
